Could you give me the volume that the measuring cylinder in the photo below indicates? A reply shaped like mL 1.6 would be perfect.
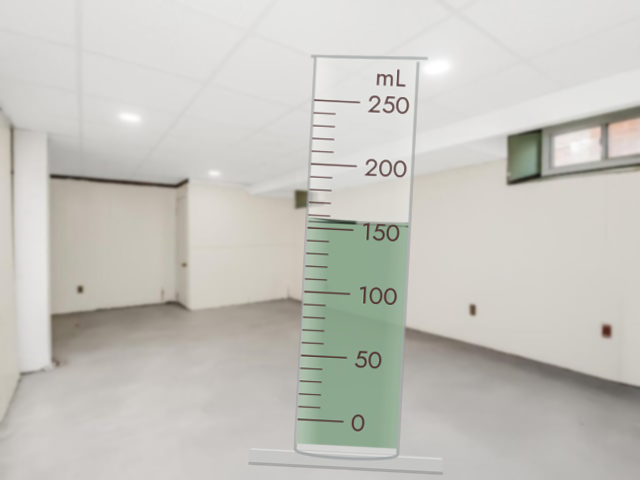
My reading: mL 155
